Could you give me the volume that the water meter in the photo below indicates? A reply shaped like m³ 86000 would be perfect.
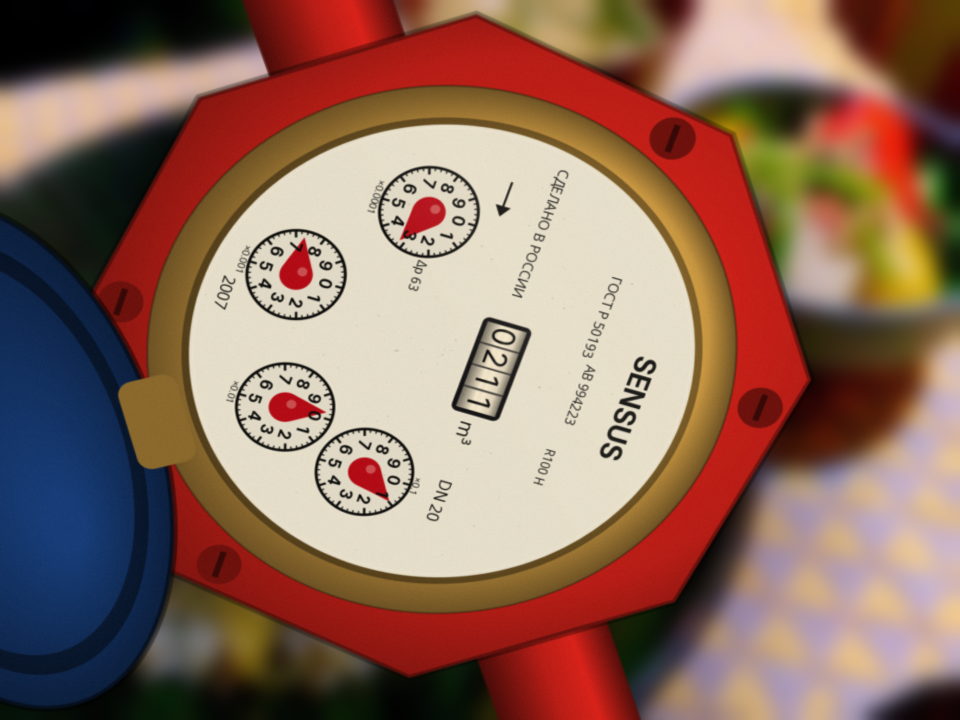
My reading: m³ 211.0973
